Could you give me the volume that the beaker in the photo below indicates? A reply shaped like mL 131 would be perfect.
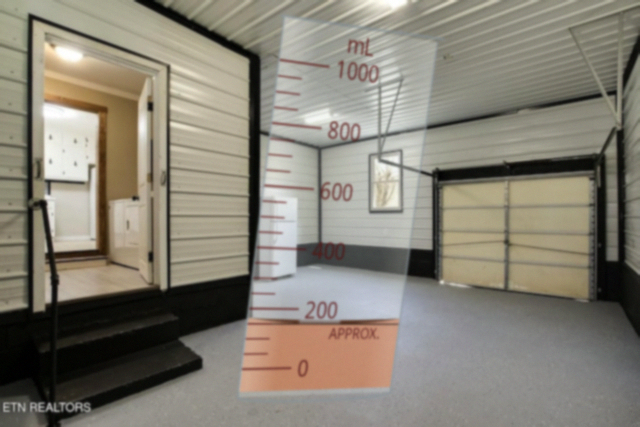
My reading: mL 150
